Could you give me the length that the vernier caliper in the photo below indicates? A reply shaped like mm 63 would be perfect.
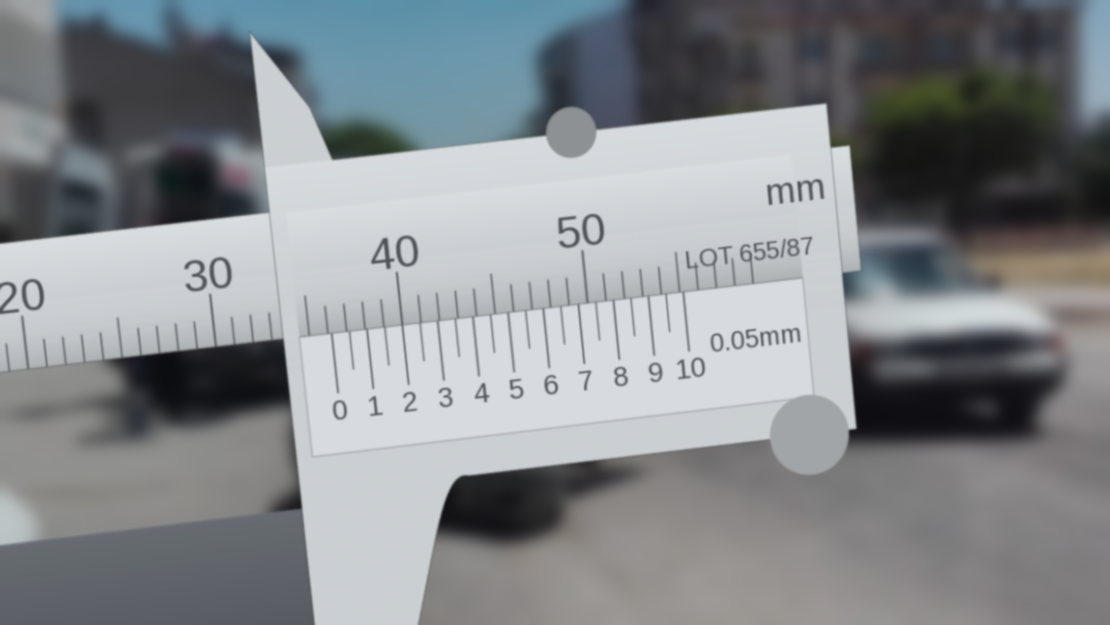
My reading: mm 36.2
